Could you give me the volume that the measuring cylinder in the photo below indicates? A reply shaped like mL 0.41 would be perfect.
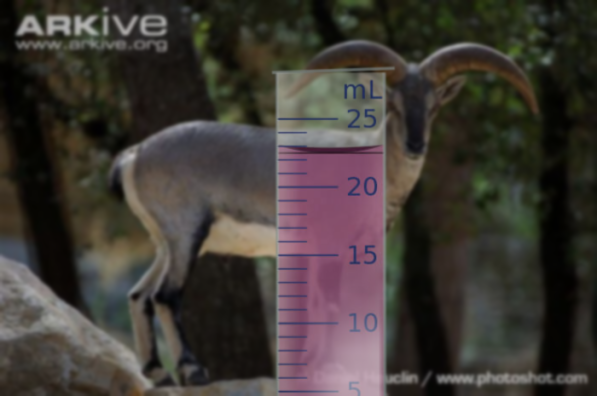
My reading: mL 22.5
